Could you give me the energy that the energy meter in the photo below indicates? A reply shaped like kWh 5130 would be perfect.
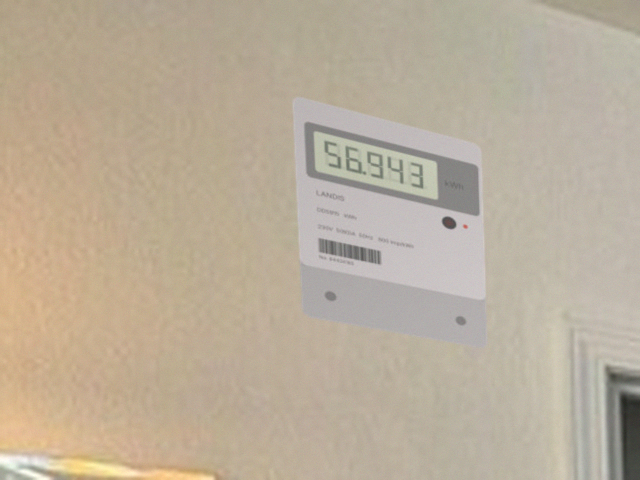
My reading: kWh 56.943
